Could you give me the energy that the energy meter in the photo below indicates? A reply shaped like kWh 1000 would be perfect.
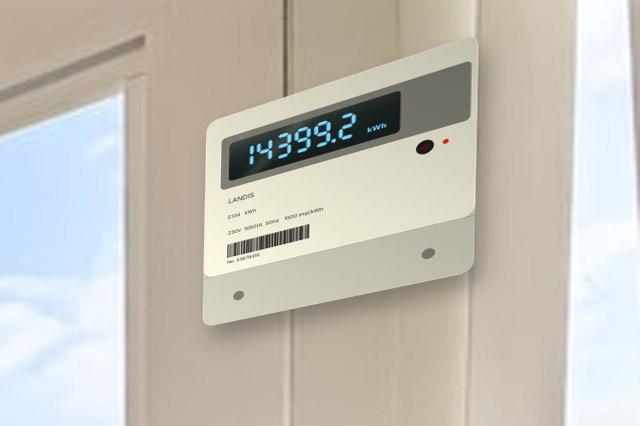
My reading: kWh 14399.2
